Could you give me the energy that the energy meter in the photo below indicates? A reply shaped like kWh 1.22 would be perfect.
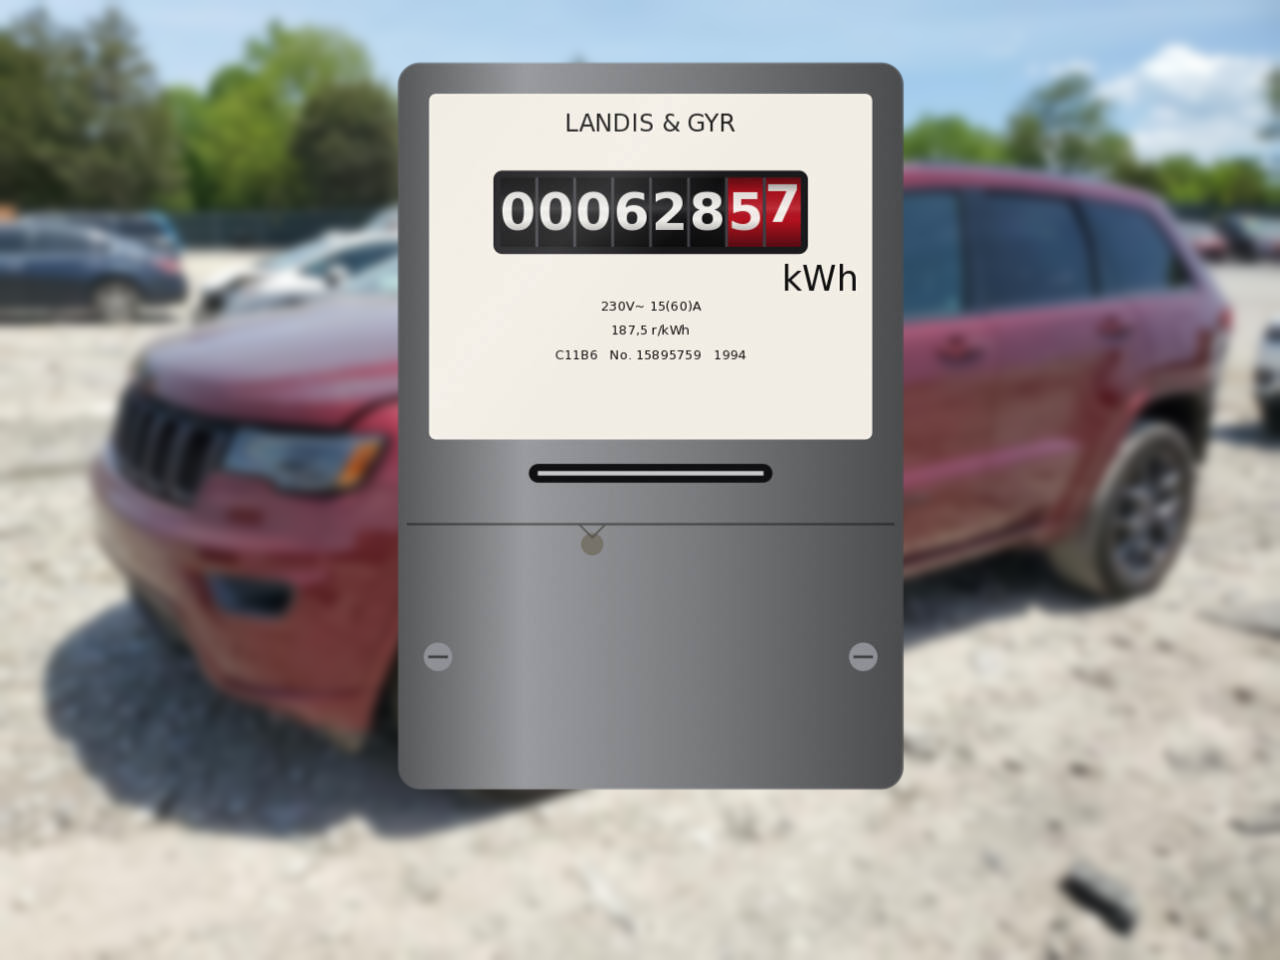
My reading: kWh 628.57
